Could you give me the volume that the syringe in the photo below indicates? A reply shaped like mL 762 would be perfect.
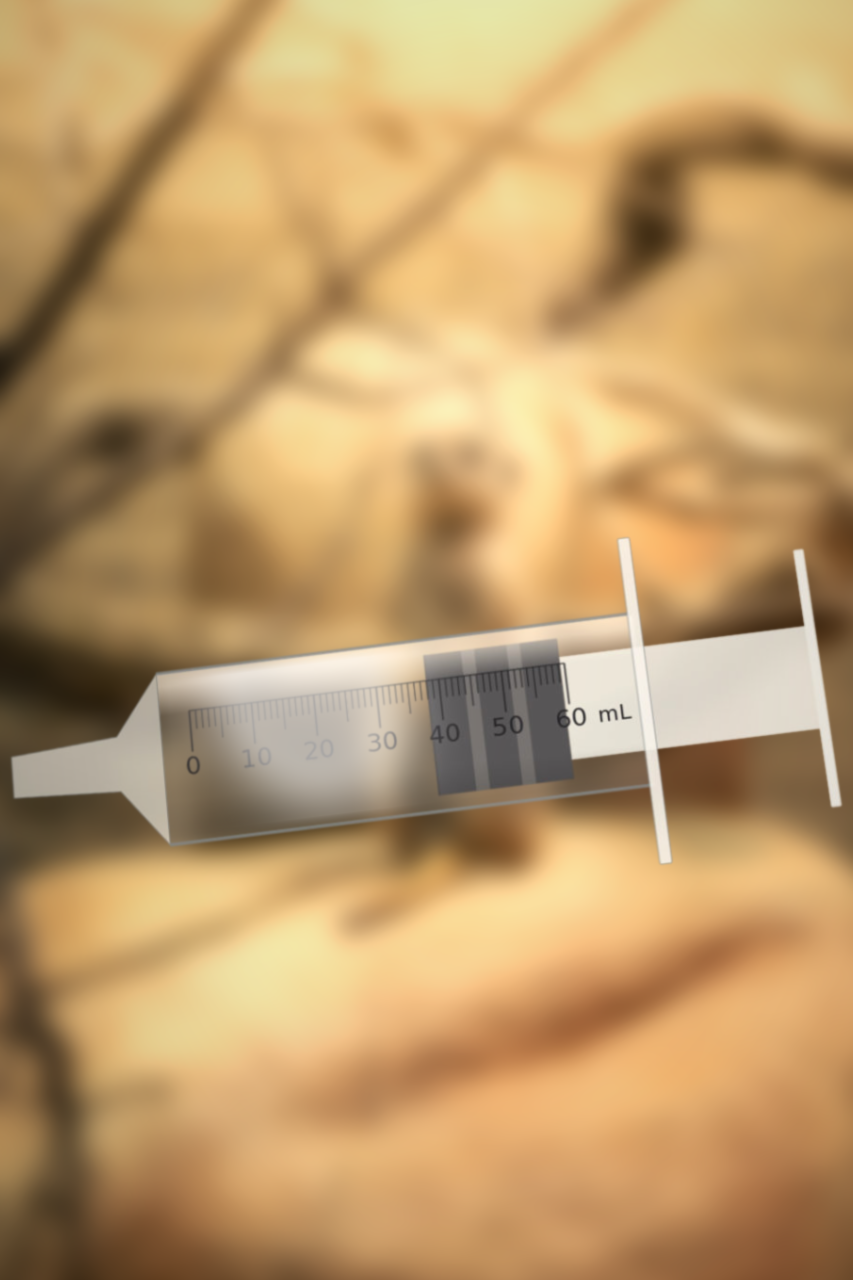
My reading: mL 38
